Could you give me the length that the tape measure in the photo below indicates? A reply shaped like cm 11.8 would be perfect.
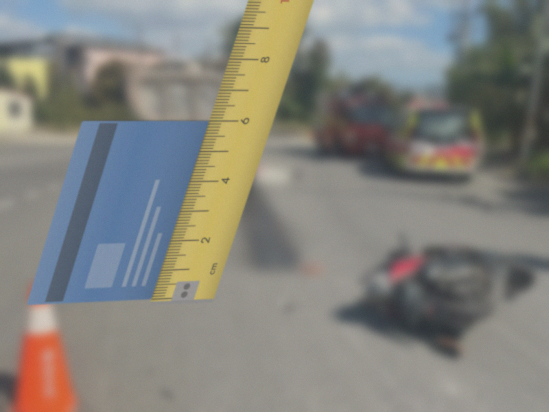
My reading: cm 6
